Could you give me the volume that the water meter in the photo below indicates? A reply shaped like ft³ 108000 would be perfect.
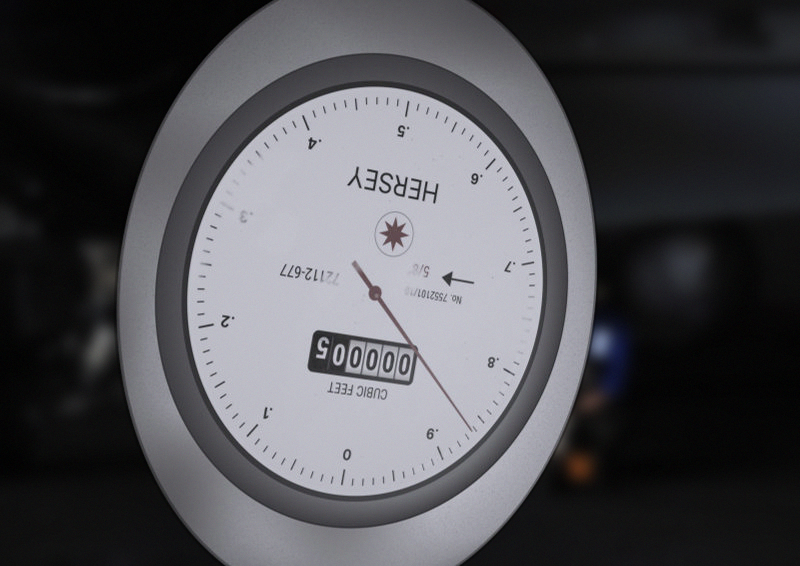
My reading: ft³ 4.86
